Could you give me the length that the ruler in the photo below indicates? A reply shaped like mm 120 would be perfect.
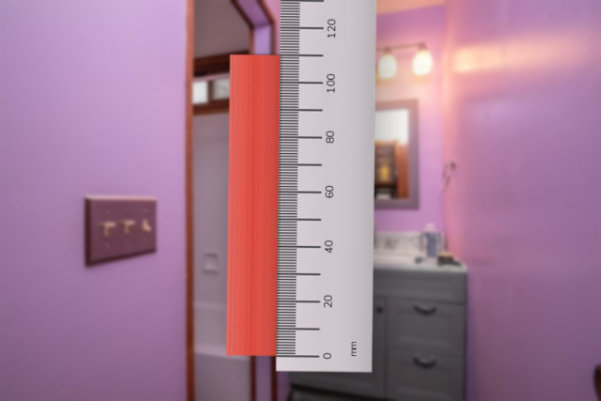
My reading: mm 110
